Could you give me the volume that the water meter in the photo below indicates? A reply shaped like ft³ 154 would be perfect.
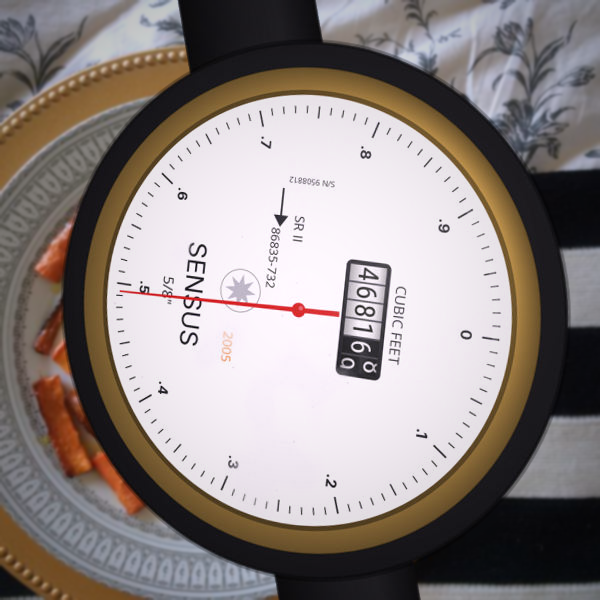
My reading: ft³ 468168.49
